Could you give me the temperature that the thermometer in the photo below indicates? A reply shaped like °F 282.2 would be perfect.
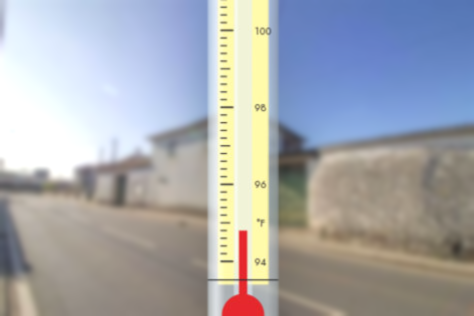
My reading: °F 94.8
